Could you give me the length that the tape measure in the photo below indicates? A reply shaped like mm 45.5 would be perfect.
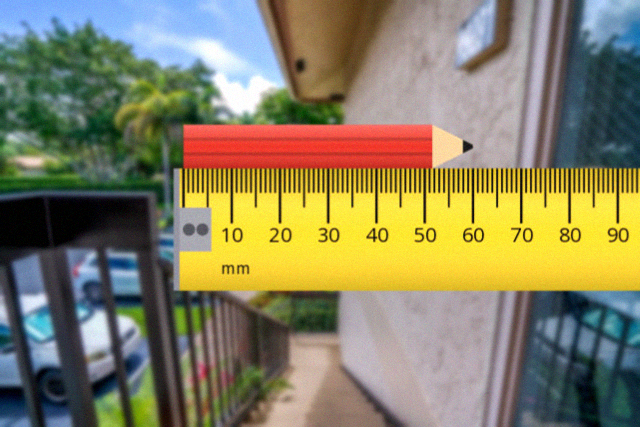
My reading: mm 60
